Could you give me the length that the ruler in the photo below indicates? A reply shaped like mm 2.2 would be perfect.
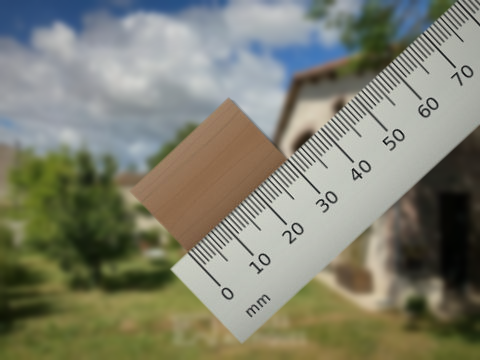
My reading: mm 30
